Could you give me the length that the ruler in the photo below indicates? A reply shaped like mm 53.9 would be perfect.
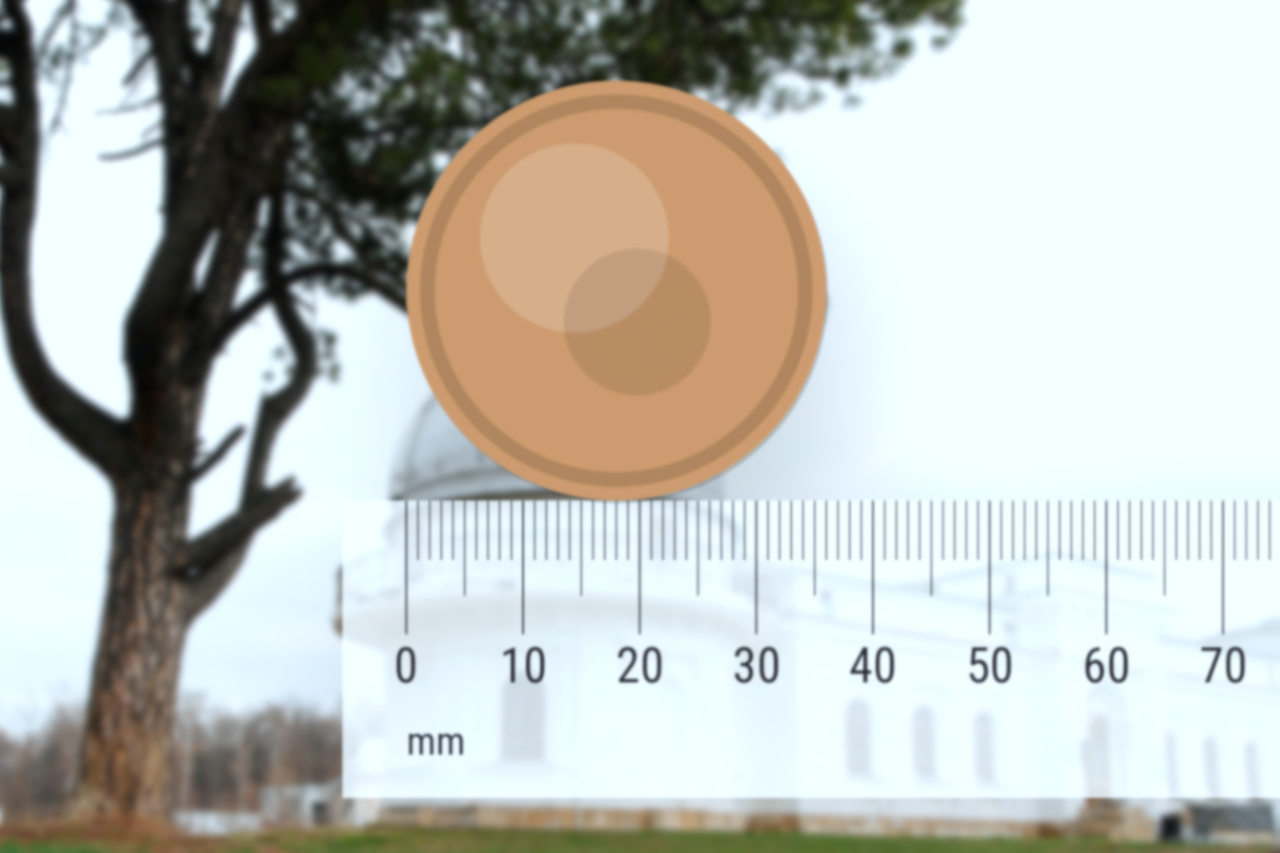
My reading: mm 36
